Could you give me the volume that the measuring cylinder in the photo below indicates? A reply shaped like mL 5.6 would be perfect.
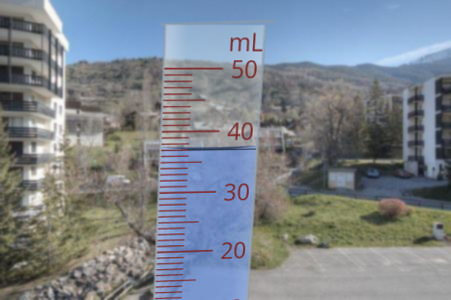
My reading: mL 37
